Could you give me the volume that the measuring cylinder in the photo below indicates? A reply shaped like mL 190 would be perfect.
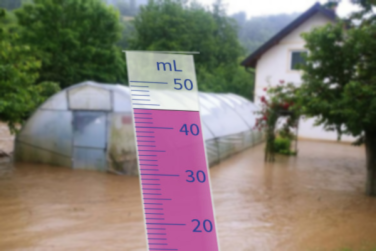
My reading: mL 44
